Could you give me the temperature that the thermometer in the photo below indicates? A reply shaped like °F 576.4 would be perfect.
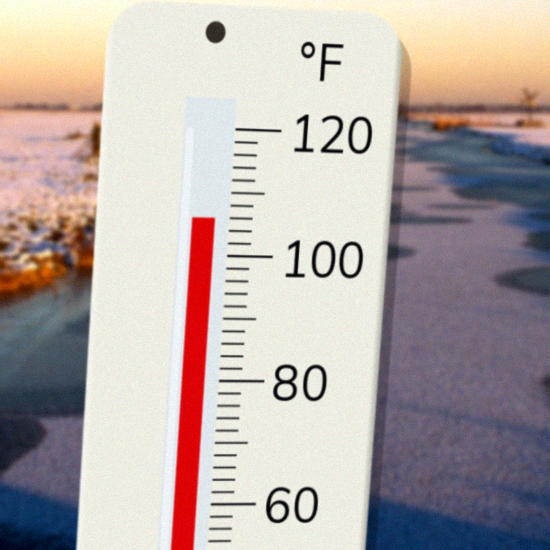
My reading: °F 106
